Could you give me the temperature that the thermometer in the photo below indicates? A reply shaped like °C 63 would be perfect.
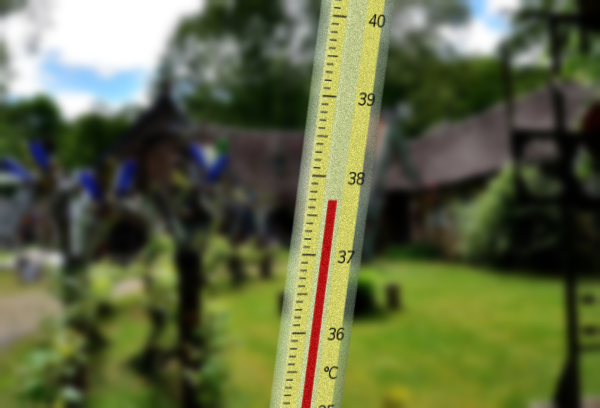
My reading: °C 37.7
